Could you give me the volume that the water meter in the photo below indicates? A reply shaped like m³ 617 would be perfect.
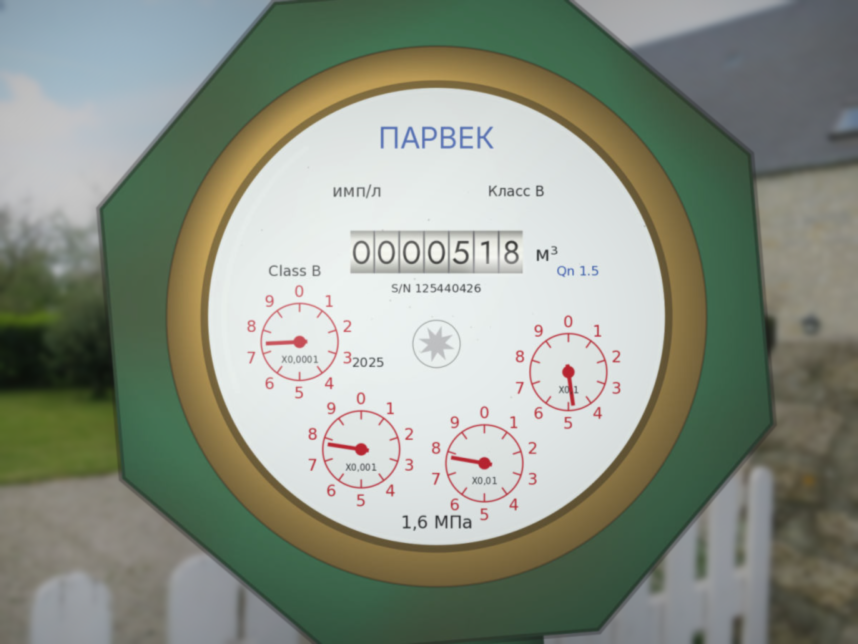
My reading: m³ 518.4777
